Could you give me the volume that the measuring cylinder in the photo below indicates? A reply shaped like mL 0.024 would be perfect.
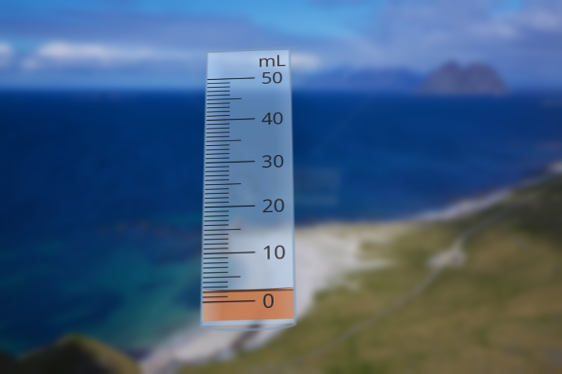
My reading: mL 2
